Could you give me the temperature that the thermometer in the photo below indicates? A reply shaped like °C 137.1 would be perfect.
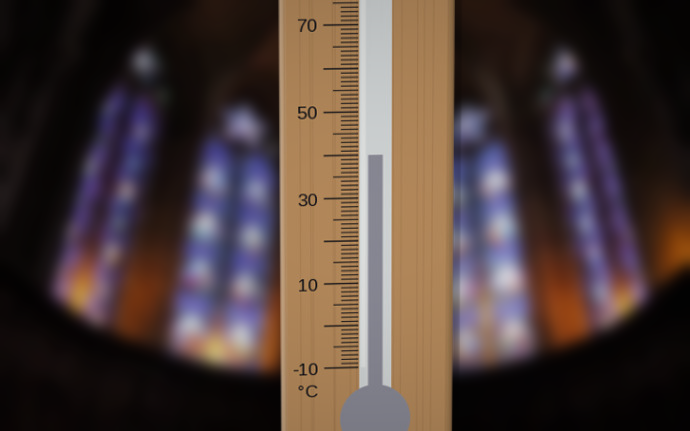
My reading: °C 40
